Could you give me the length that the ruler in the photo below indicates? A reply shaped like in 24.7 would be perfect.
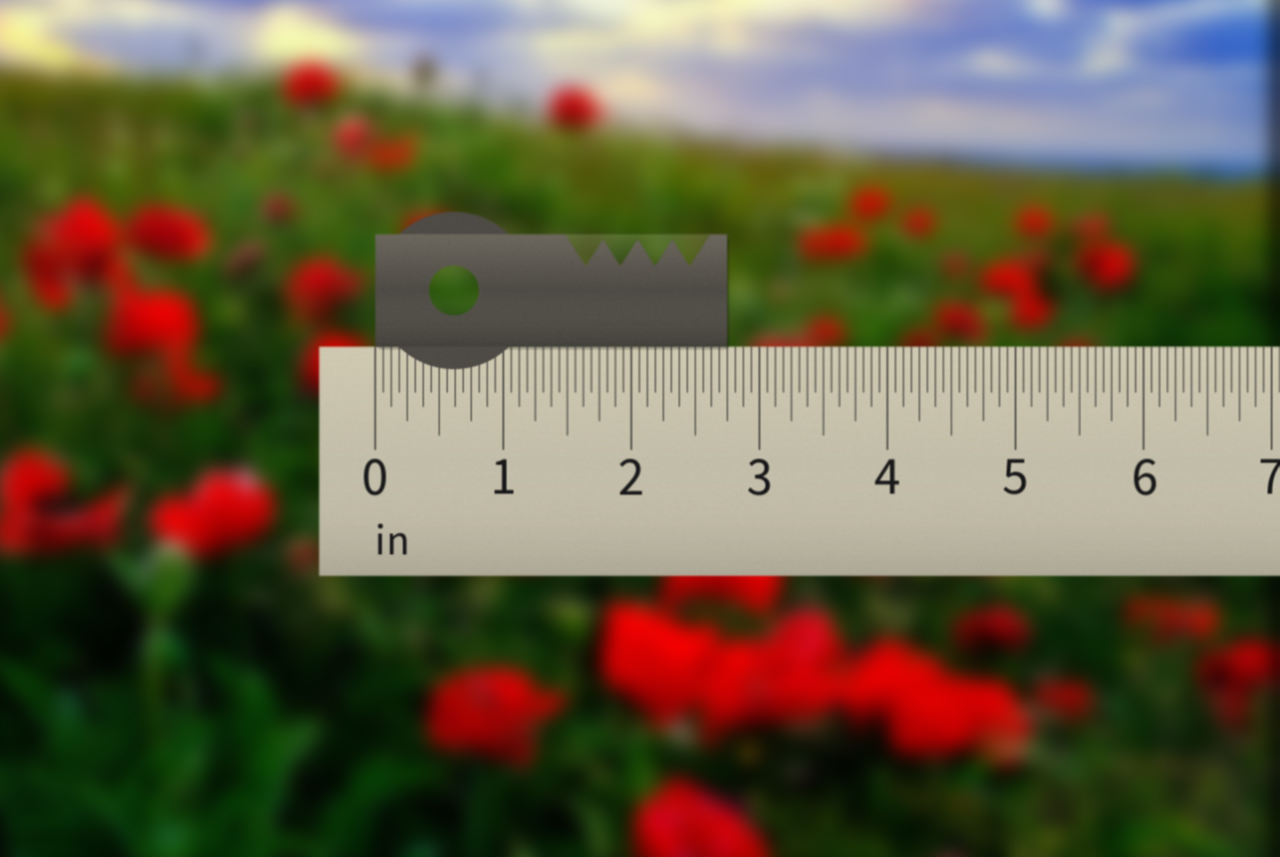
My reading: in 2.75
